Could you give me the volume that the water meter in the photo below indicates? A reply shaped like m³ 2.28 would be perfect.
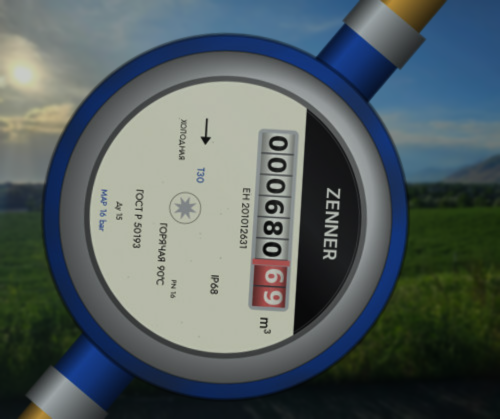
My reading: m³ 680.69
